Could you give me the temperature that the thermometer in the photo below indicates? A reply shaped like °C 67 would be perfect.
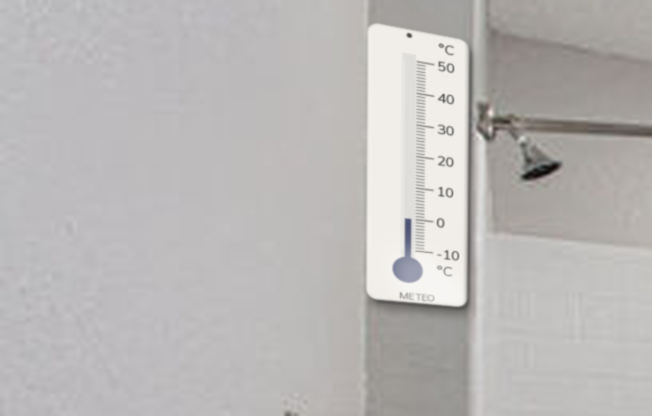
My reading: °C 0
